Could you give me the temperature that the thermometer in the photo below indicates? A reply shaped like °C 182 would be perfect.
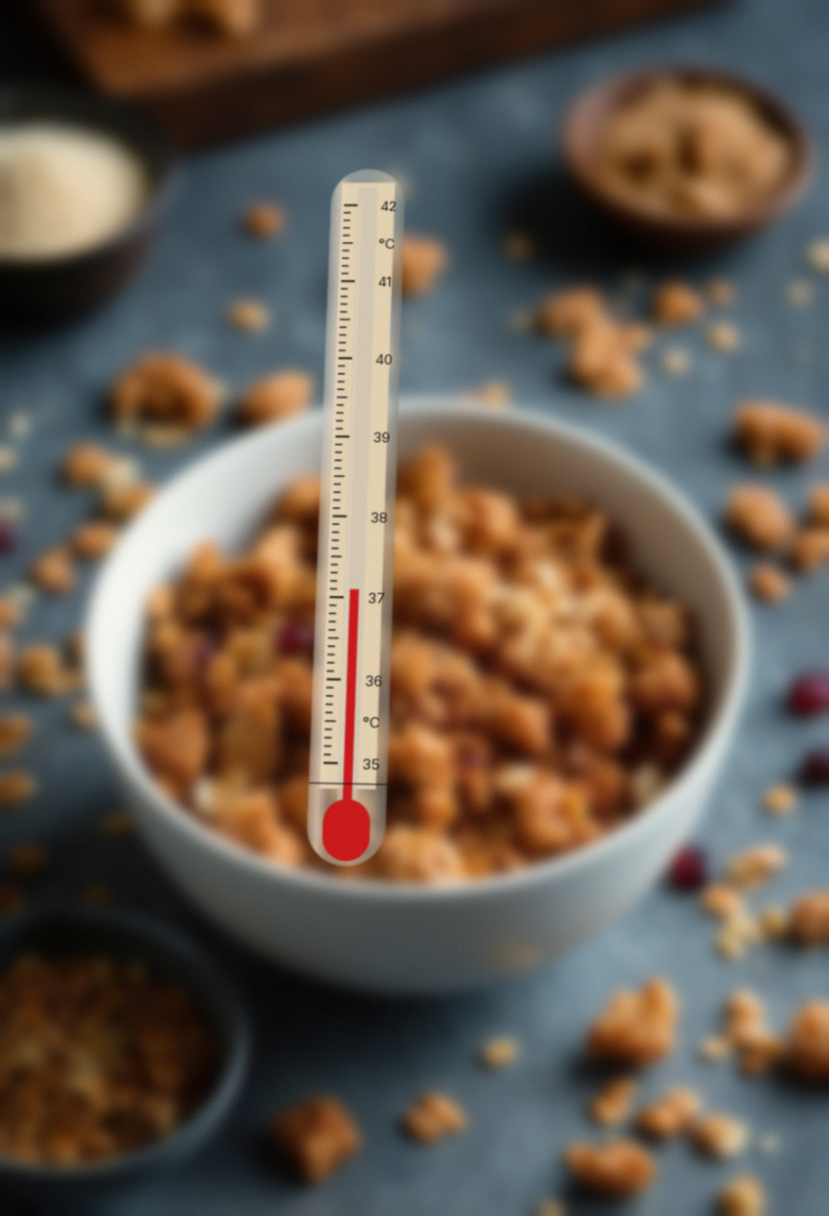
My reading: °C 37.1
